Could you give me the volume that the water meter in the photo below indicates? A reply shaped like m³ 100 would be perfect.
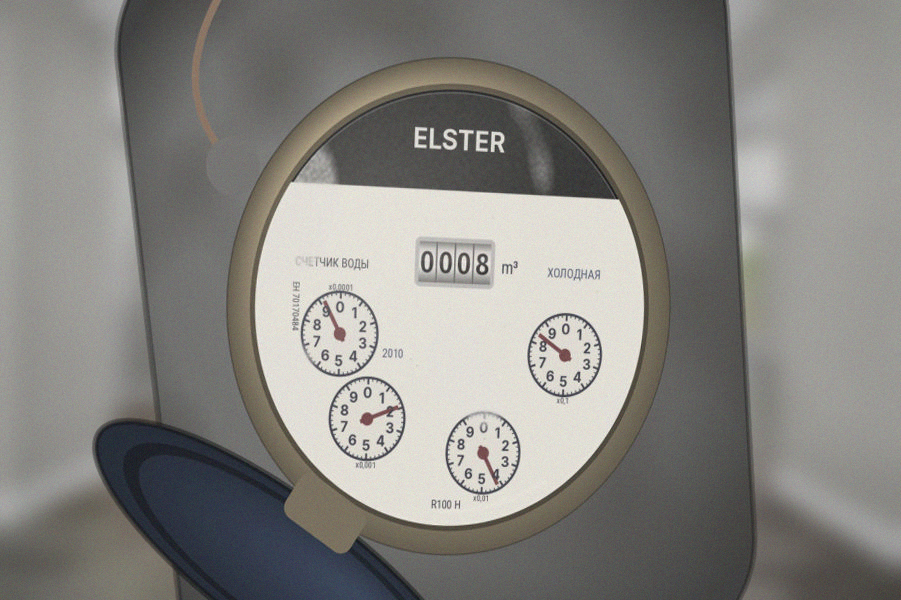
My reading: m³ 8.8419
